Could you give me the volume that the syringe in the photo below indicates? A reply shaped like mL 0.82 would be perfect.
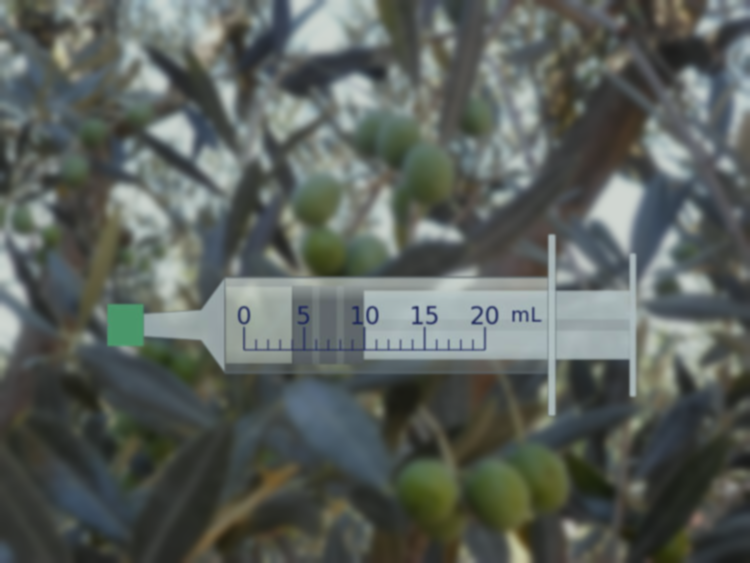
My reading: mL 4
